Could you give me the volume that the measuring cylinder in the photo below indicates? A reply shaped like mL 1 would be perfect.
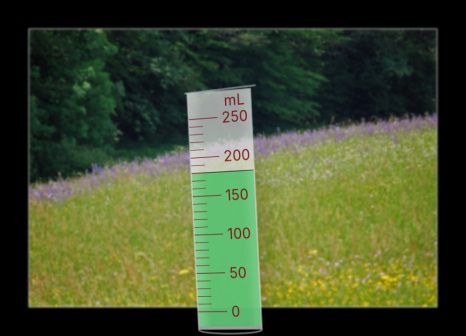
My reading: mL 180
